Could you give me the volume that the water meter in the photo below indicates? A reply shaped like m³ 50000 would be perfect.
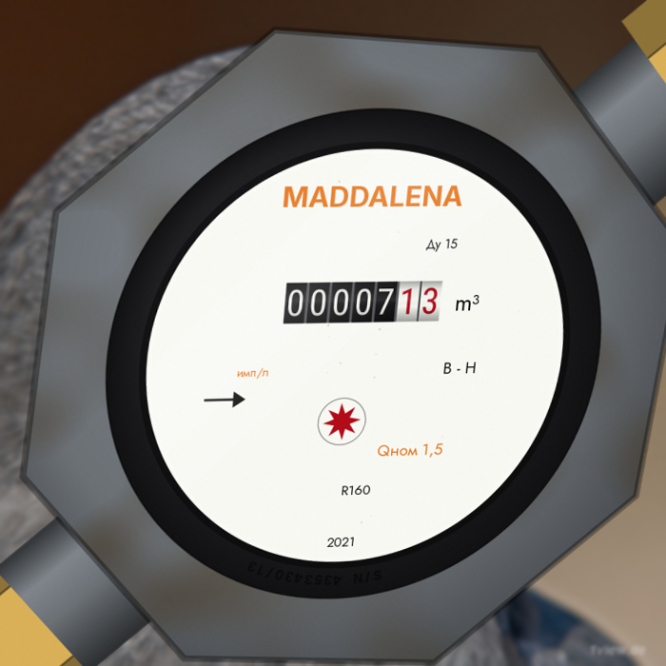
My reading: m³ 7.13
